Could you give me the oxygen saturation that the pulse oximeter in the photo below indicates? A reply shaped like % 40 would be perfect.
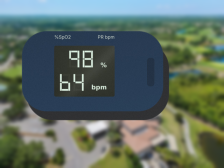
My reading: % 98
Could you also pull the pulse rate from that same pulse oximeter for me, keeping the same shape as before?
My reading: bpm 64
